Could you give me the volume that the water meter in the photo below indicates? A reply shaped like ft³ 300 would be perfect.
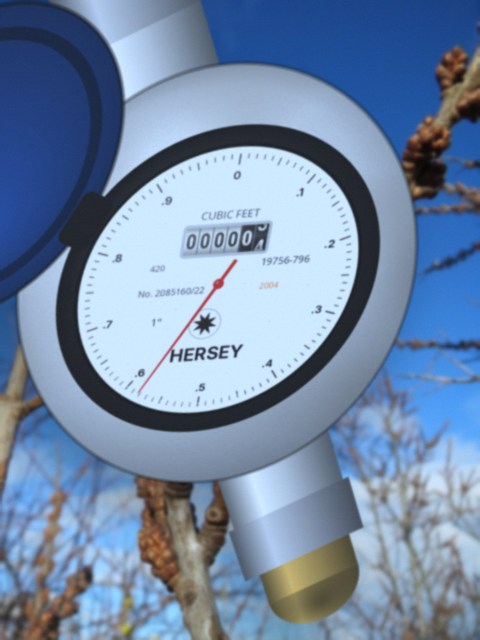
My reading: ft³ 3.58
